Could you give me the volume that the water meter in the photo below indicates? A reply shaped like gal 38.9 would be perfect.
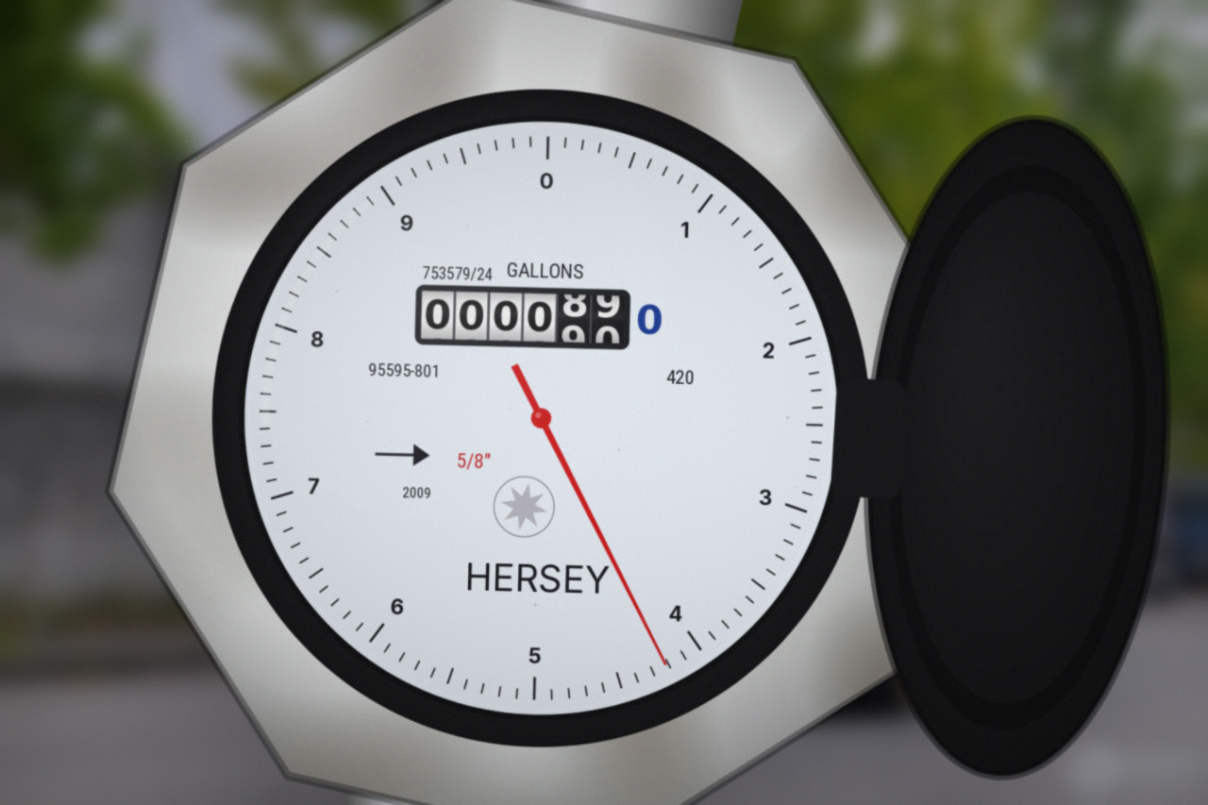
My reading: gal 894.2
